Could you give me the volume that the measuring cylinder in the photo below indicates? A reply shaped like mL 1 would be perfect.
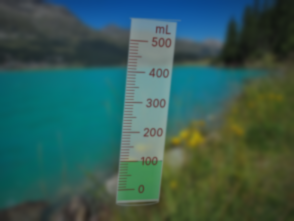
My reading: mL 100
